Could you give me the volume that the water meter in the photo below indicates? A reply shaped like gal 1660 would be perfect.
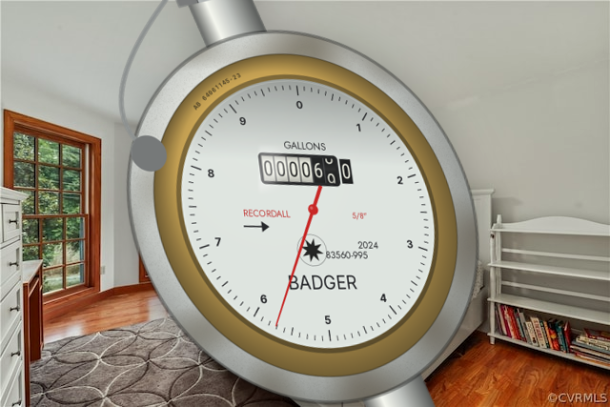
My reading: gal 685.7
